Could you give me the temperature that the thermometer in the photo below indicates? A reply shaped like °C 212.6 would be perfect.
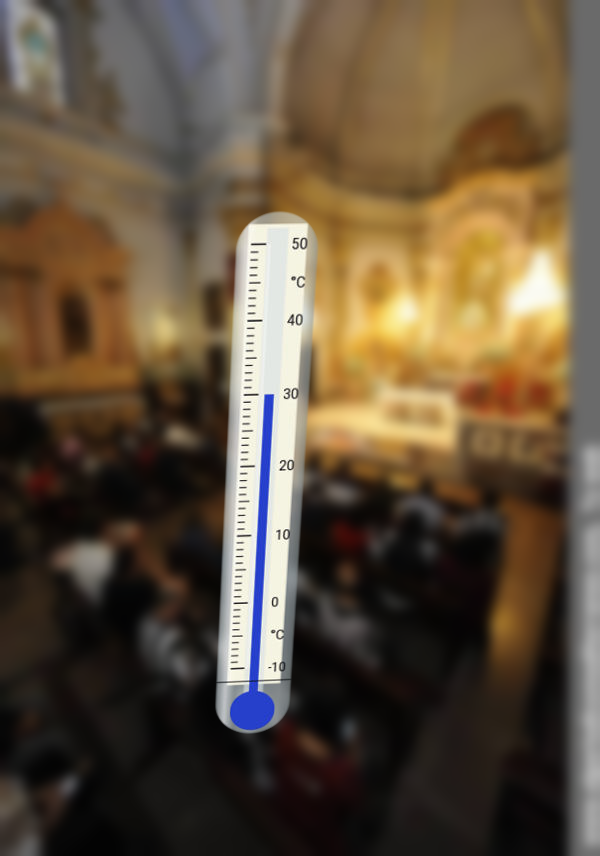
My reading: °C 30
